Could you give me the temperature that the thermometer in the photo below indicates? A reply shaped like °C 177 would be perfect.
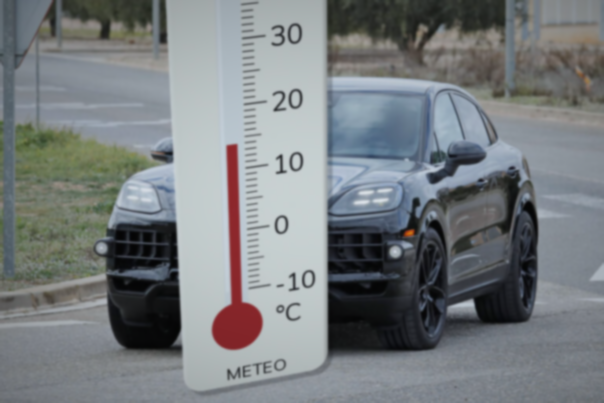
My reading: °C 14
